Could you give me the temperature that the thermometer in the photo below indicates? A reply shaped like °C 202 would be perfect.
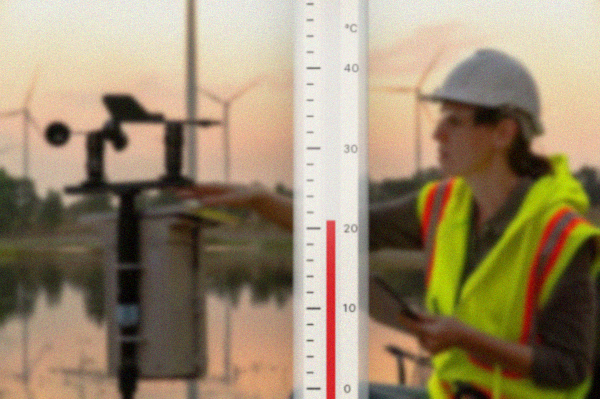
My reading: °C 21
